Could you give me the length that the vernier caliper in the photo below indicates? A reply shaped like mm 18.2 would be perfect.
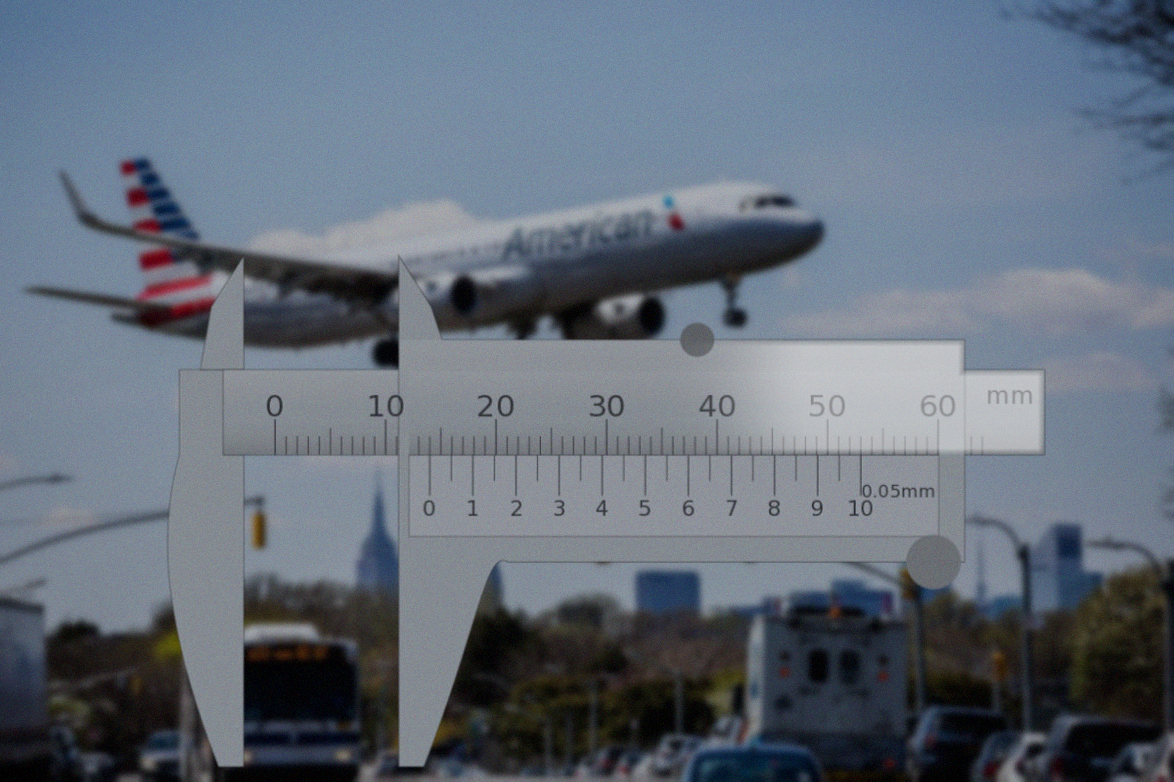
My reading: mm 14.0
